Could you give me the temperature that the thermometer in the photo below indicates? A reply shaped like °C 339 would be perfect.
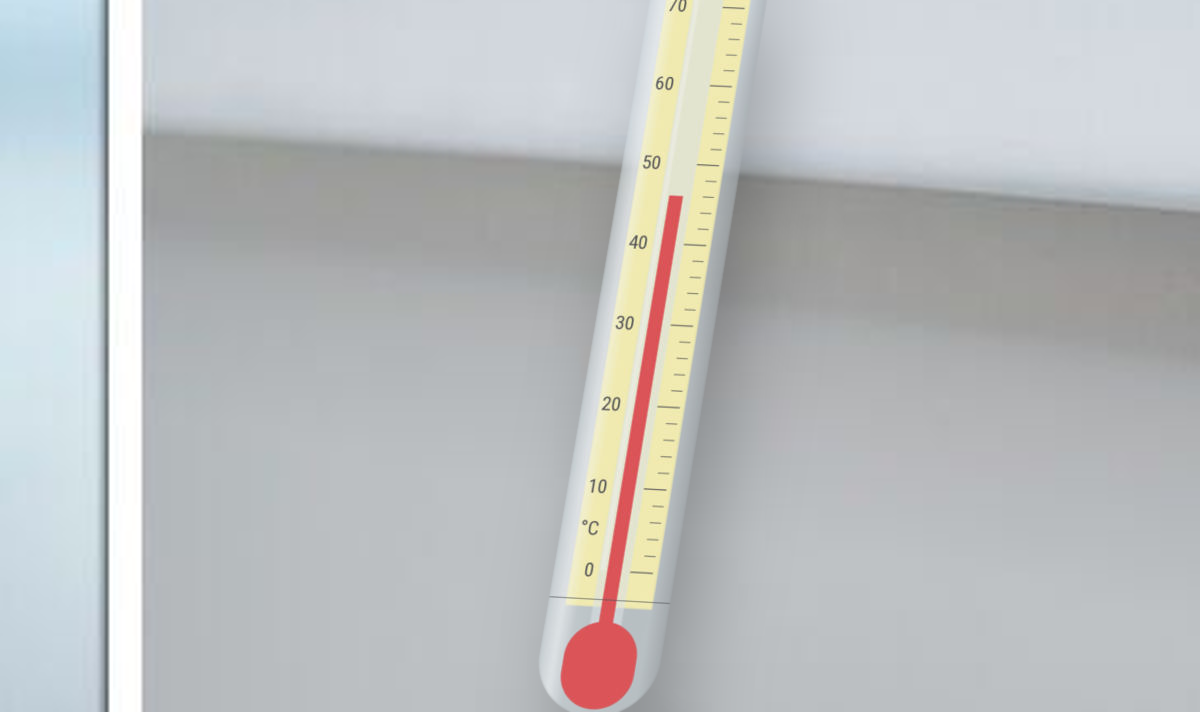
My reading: °C 46
